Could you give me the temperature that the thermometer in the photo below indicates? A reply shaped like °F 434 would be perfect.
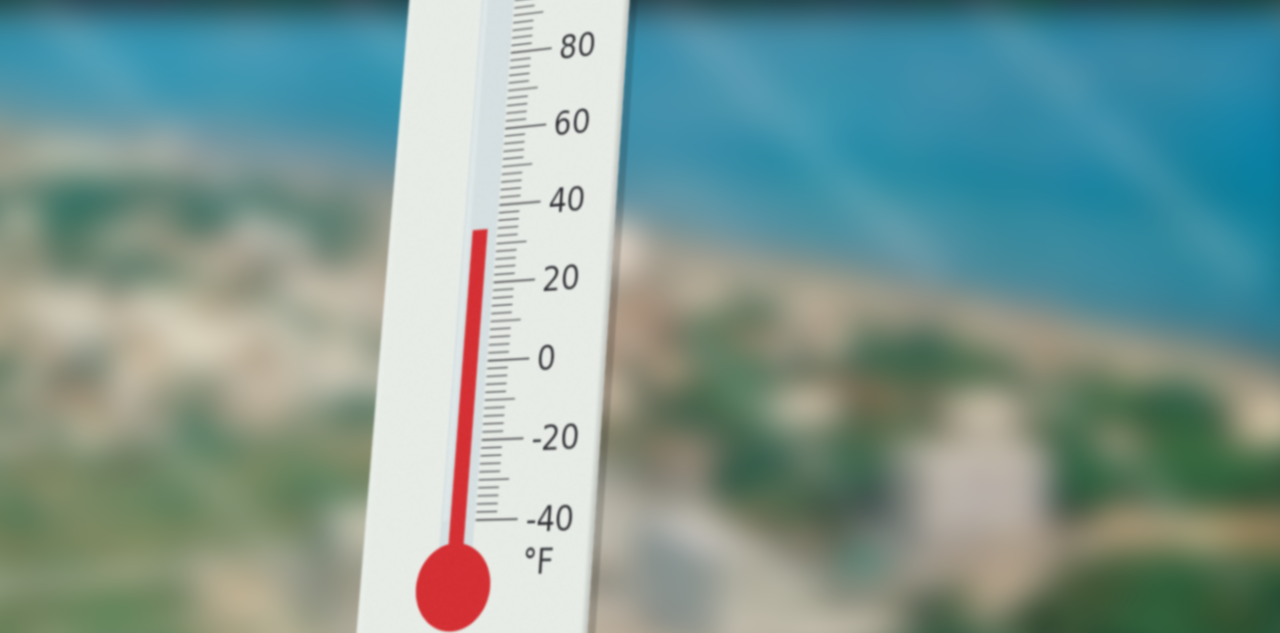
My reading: °F 34
